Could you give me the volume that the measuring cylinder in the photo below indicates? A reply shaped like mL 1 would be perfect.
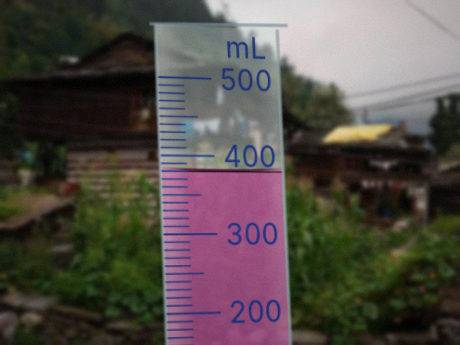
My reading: mL 380
